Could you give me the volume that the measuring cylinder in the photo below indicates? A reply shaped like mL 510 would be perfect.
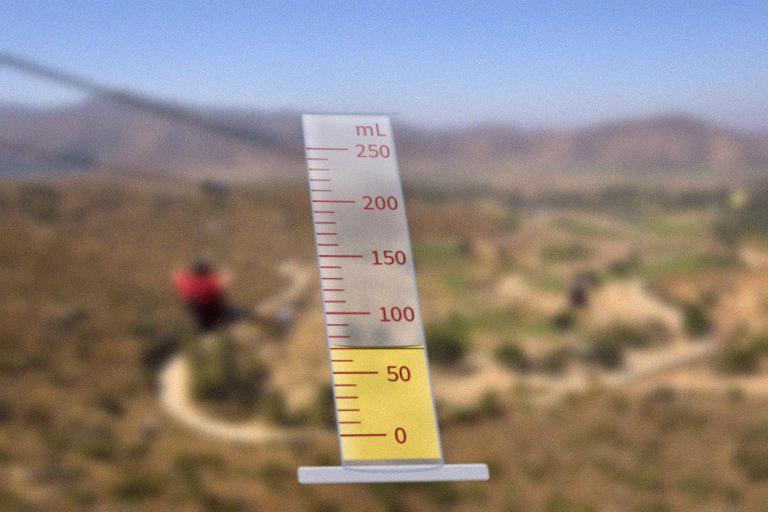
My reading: mL 70
